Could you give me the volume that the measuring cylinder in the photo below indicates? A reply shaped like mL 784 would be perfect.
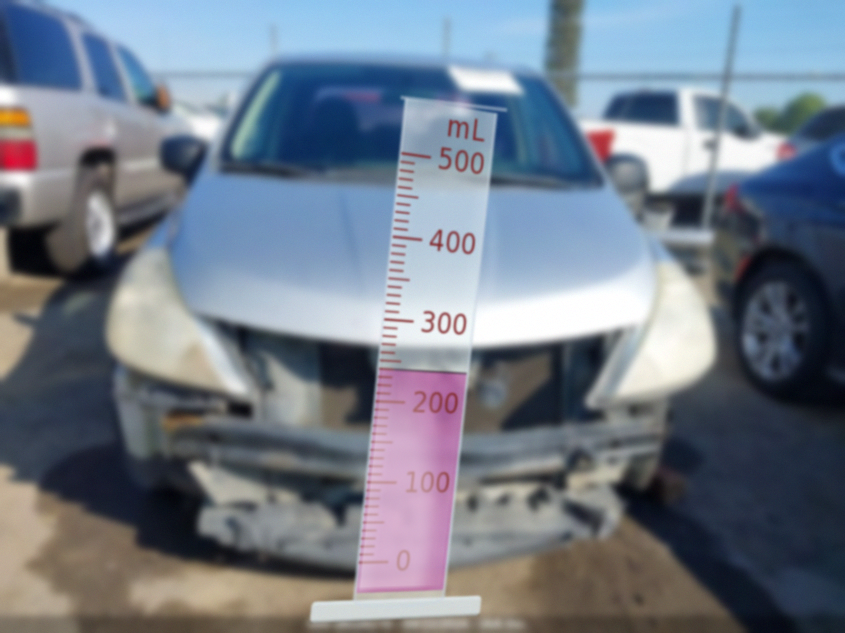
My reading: mL 240
